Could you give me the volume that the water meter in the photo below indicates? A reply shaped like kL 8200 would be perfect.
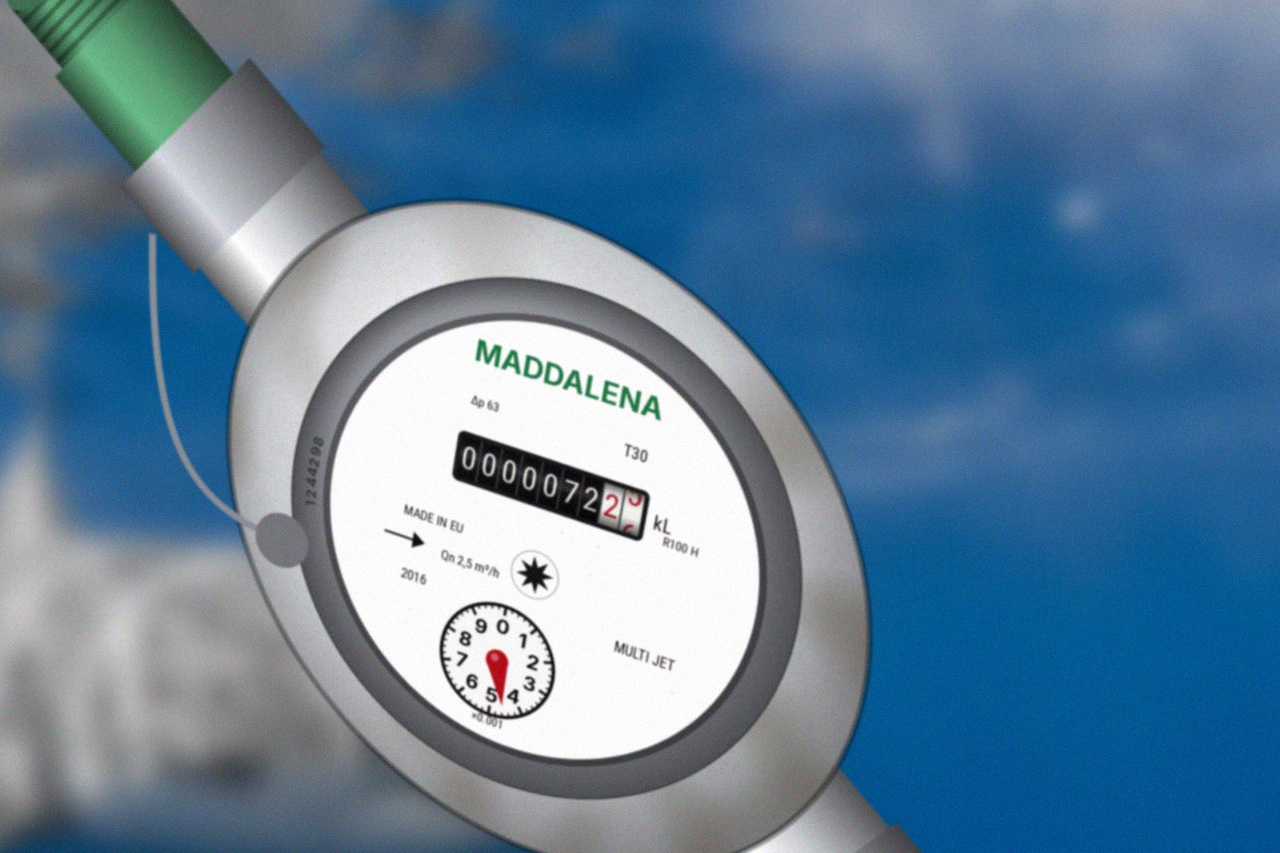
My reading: kL 72.254
